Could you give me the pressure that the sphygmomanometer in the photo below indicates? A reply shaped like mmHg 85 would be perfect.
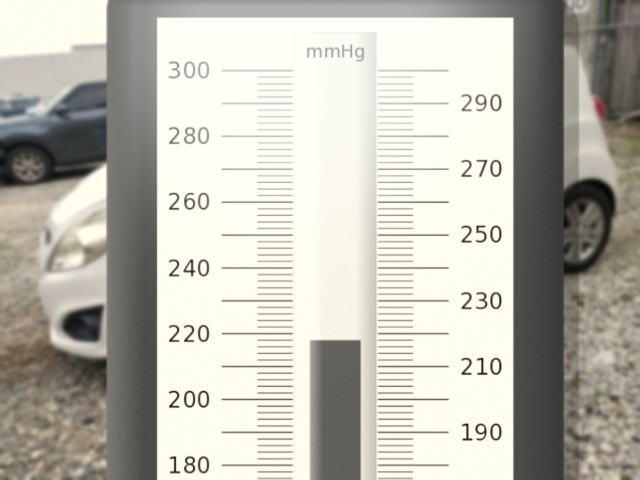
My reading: mmHg 218
